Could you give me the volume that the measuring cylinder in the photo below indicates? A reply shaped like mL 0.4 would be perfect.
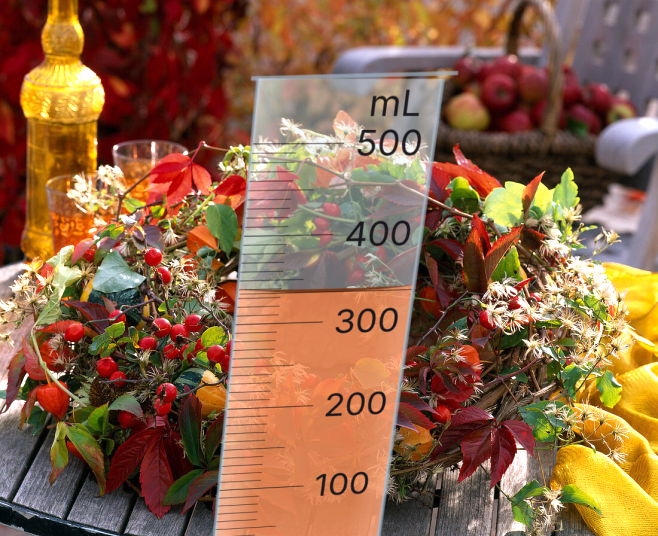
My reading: mL 335
